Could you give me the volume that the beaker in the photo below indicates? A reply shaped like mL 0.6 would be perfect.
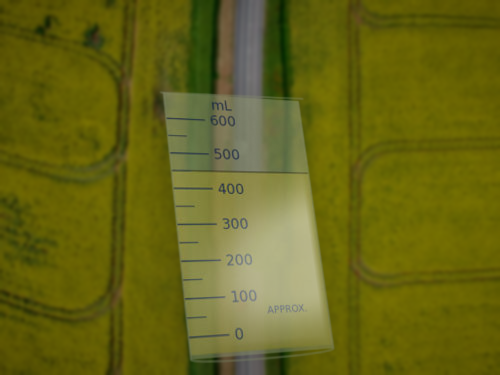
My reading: mL 450
